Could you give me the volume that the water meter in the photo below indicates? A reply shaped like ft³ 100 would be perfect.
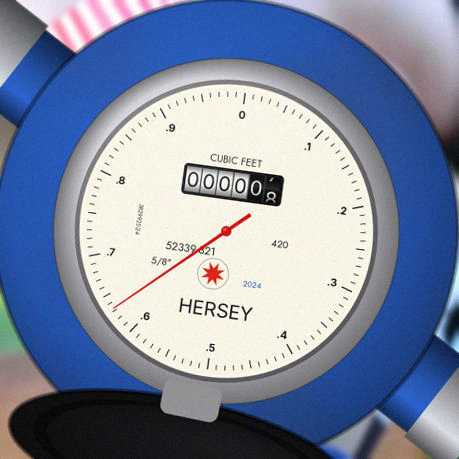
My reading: ft³ 7.63
